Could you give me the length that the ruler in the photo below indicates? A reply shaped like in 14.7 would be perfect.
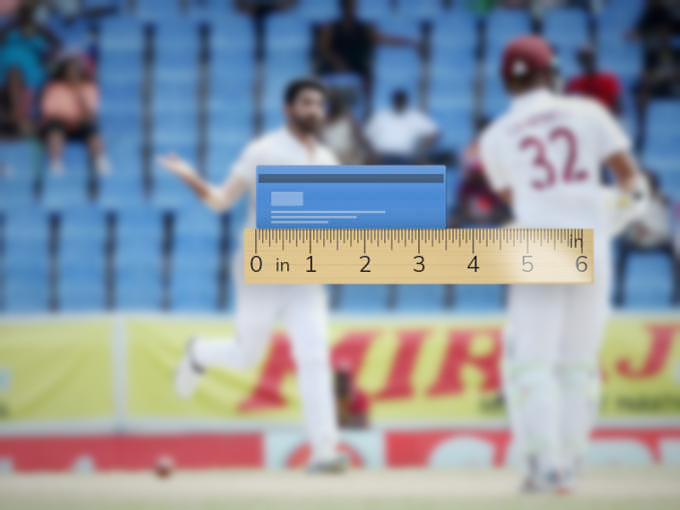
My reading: in 3.5
